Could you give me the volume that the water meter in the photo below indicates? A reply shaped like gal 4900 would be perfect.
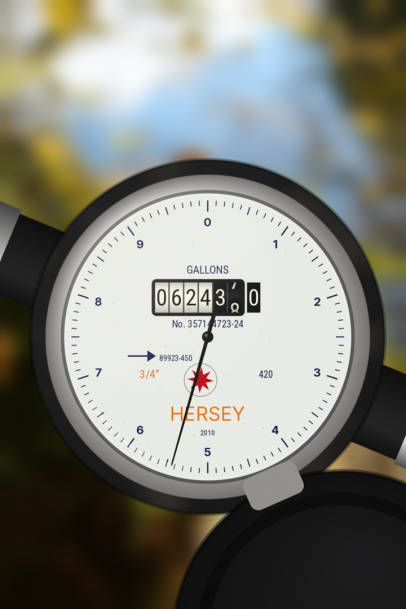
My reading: gal 624375.4
